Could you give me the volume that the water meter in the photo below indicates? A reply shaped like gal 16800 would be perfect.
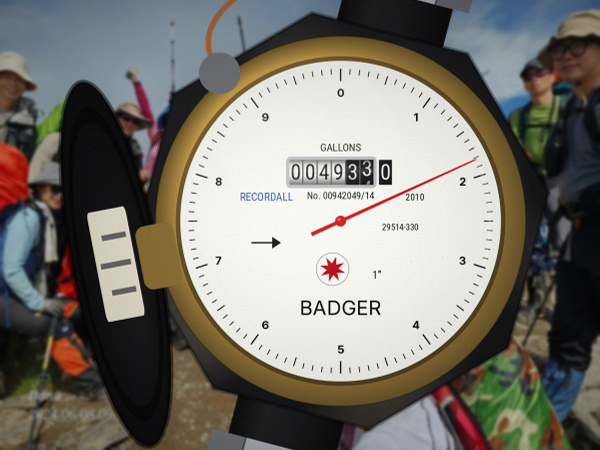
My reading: gal 49331.8
